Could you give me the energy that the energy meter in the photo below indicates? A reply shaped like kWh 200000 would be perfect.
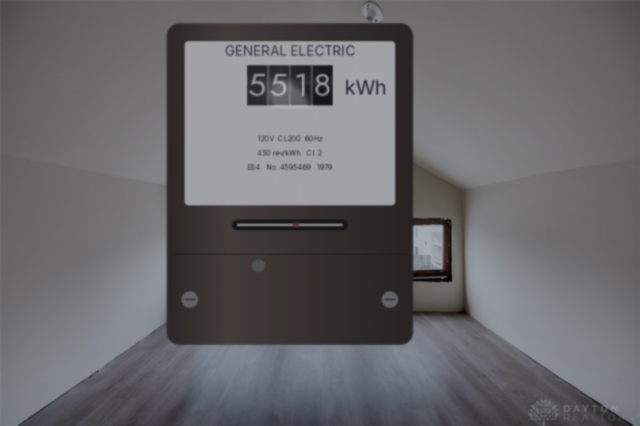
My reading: kWh 5518
